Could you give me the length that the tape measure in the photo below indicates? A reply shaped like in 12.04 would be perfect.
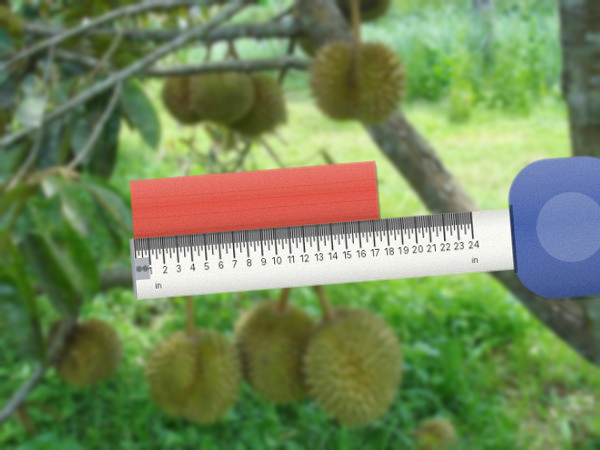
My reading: in 17.5
